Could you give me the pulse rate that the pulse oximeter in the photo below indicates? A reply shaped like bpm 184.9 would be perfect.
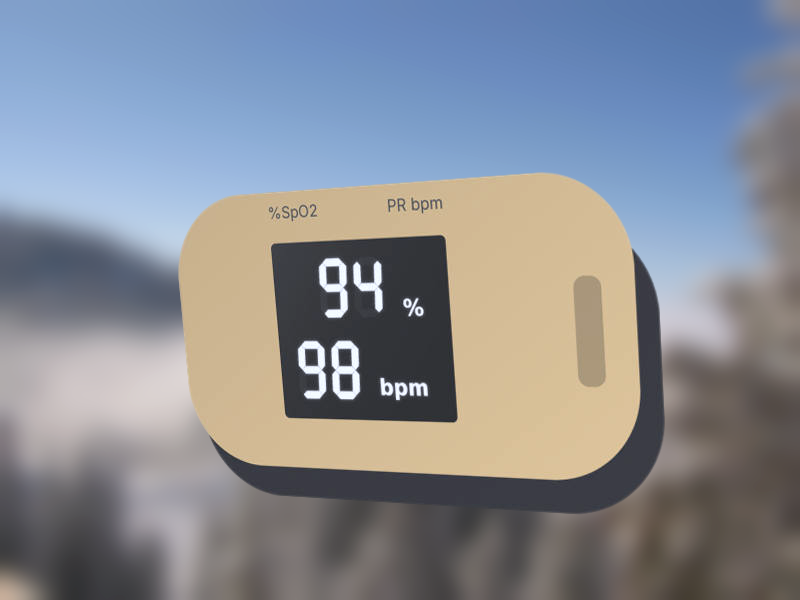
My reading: bpm 98
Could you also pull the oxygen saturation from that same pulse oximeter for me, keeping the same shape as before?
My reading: % 94
